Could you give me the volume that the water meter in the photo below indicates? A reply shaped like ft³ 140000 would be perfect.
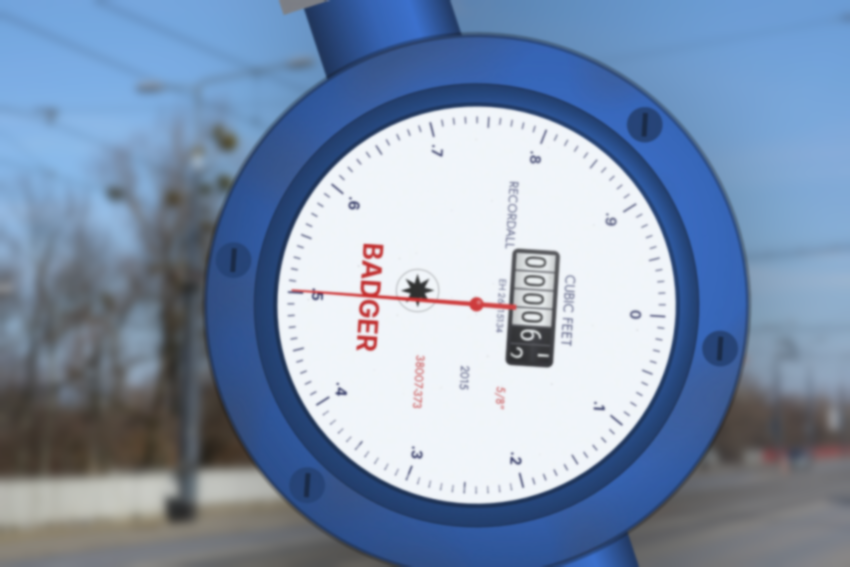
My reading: ft³ 61.50
